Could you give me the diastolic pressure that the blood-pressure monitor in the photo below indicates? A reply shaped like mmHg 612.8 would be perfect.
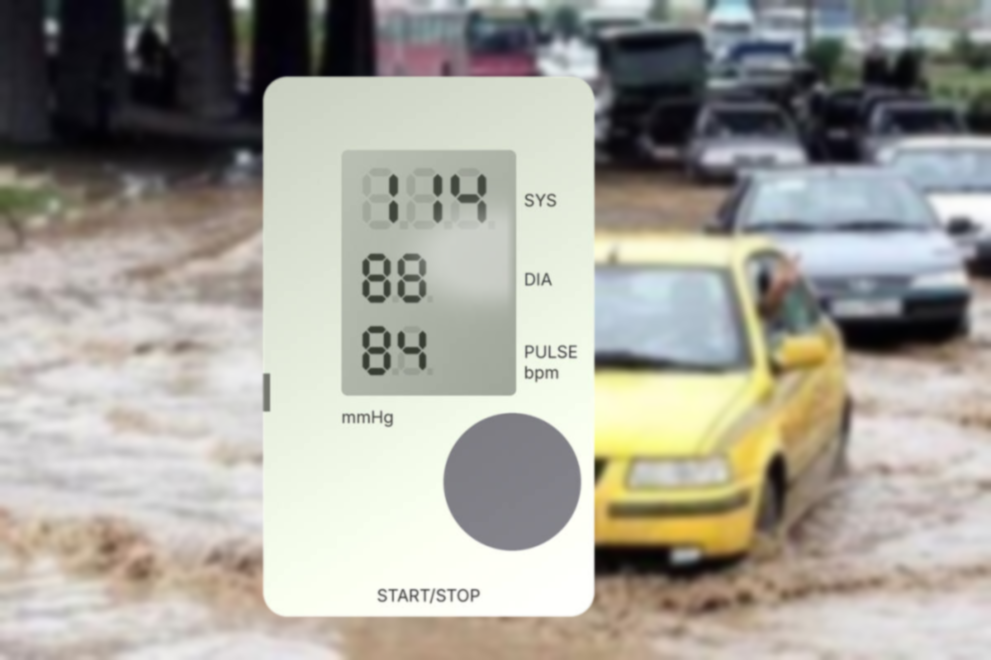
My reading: mmHg 88
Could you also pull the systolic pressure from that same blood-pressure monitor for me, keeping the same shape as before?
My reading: mmHg 114
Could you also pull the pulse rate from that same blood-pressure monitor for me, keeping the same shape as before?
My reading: bpm 84
